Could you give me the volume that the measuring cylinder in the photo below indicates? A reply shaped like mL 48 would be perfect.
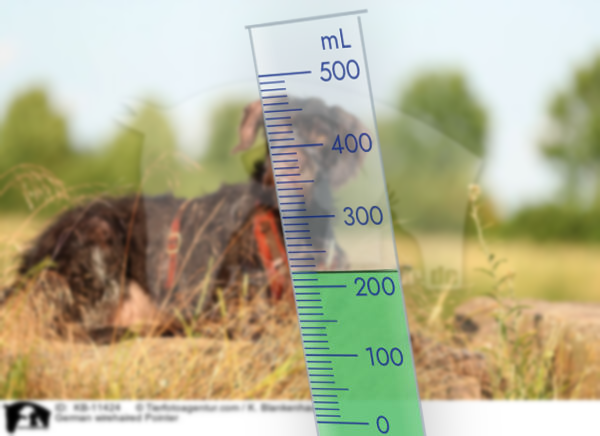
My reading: mL 220
